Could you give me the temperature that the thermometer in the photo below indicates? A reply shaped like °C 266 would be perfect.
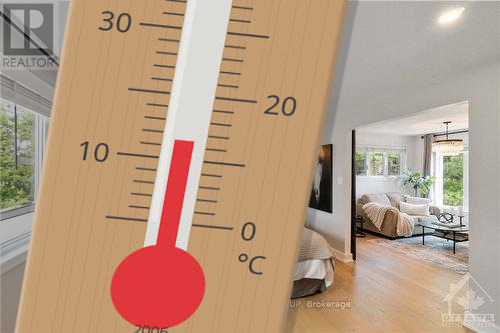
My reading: °C 13
